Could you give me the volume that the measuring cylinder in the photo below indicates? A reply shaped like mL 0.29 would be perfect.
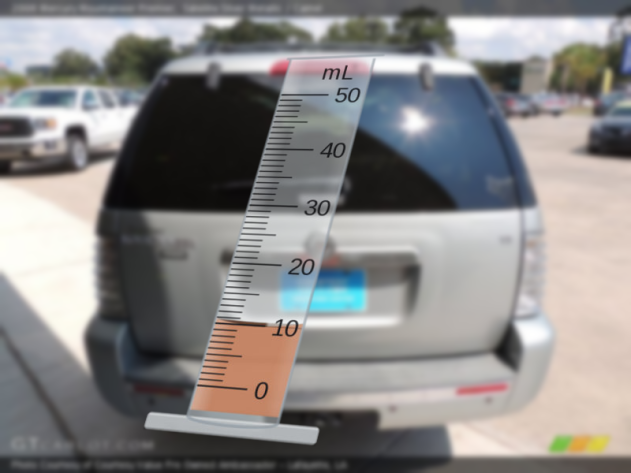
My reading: mL 10
